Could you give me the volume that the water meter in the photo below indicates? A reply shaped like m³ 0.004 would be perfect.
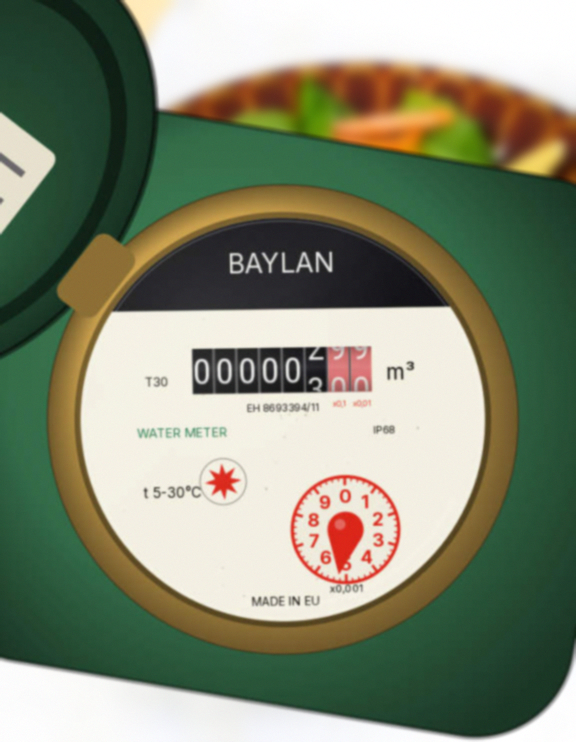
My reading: m³ 2.995
